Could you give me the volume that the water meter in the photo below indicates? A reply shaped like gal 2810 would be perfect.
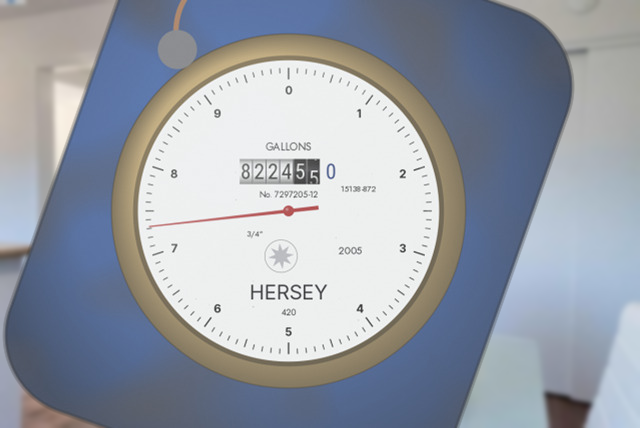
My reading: gal 8224547.3
